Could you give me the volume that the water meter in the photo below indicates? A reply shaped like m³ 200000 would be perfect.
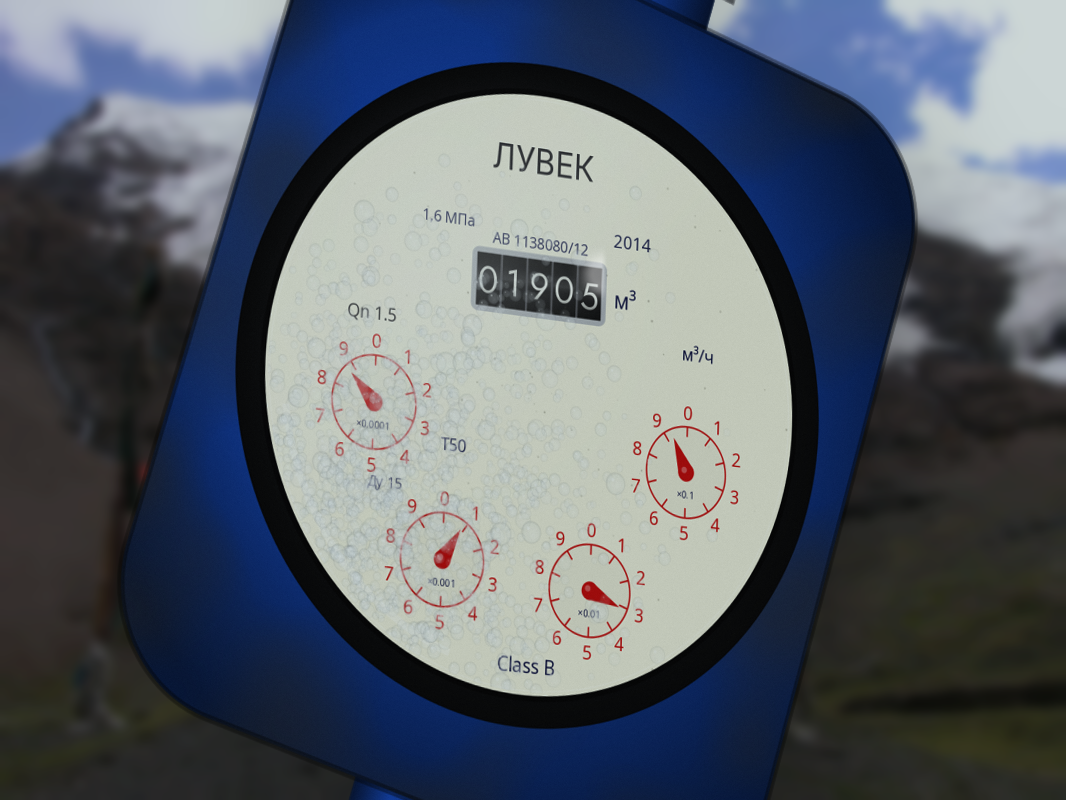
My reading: m³ 1904.9308
